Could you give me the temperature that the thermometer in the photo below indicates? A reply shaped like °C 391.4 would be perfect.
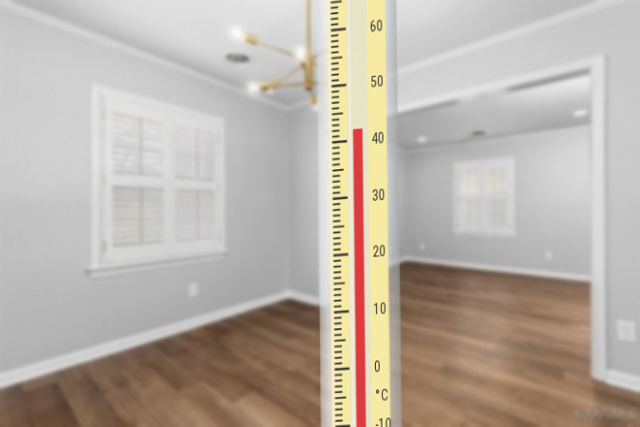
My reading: °C 42
